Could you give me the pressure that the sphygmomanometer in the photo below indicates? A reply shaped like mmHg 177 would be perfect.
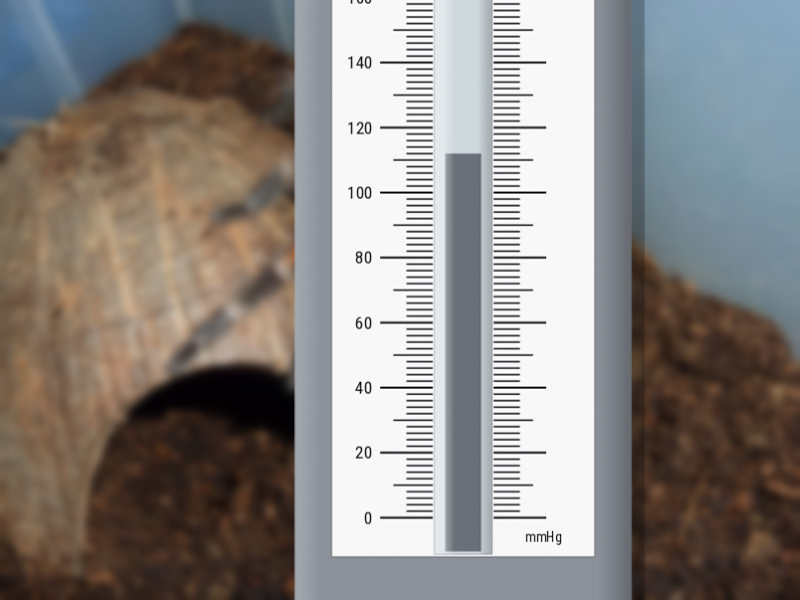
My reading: mmHg 112
